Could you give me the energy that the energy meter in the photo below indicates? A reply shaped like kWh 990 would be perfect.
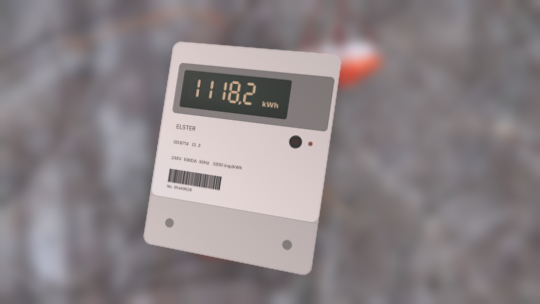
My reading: kWh 1118.2
